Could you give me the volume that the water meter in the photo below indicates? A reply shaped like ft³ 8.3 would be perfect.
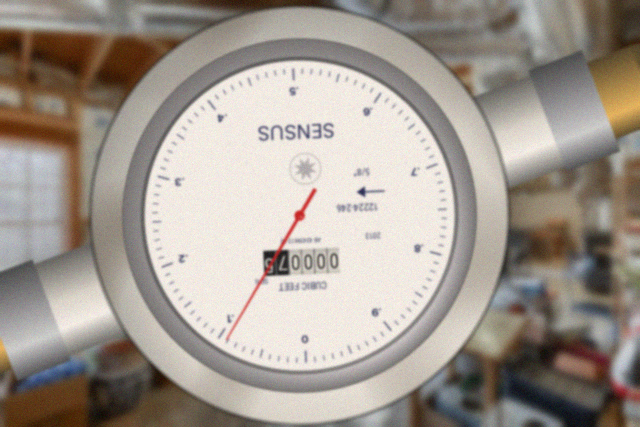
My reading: ft³ 75.09
